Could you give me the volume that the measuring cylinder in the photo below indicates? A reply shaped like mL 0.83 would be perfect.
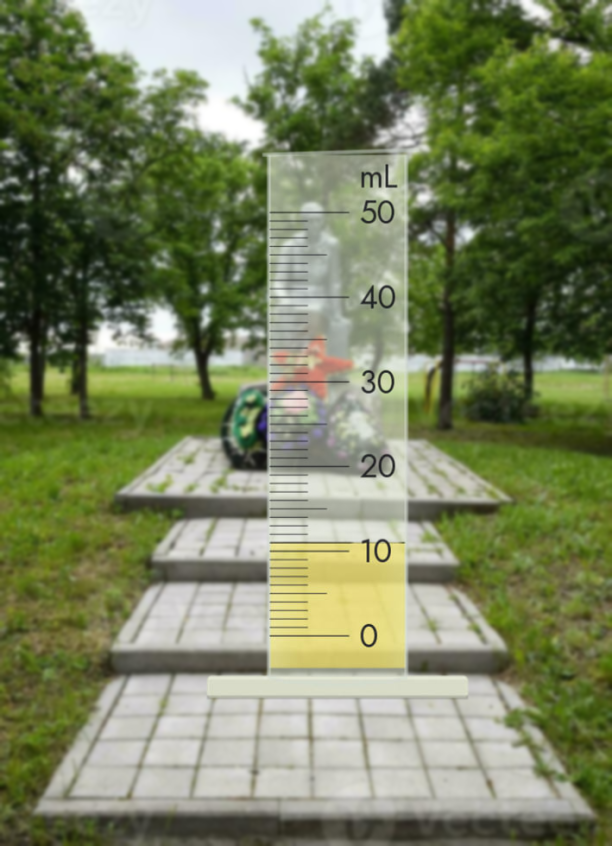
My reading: mL 11
